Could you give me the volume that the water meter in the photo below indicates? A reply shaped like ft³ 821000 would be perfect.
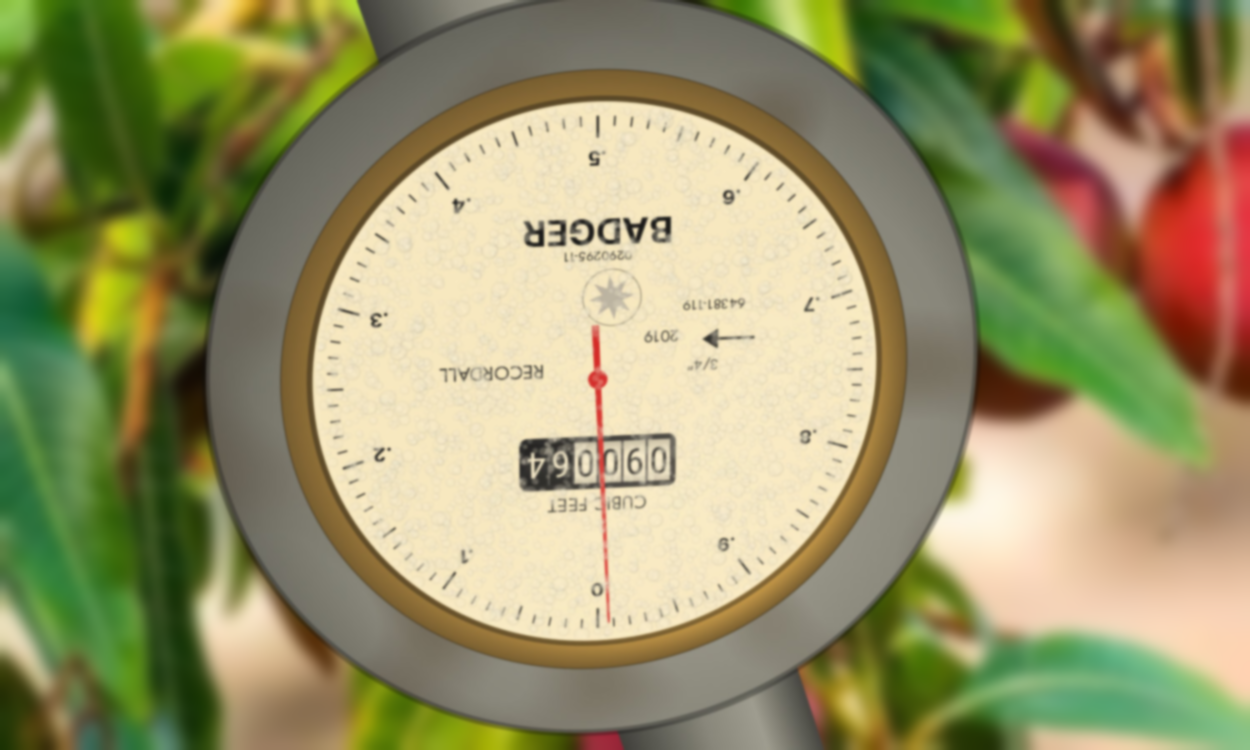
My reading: ft³ 90063.99
